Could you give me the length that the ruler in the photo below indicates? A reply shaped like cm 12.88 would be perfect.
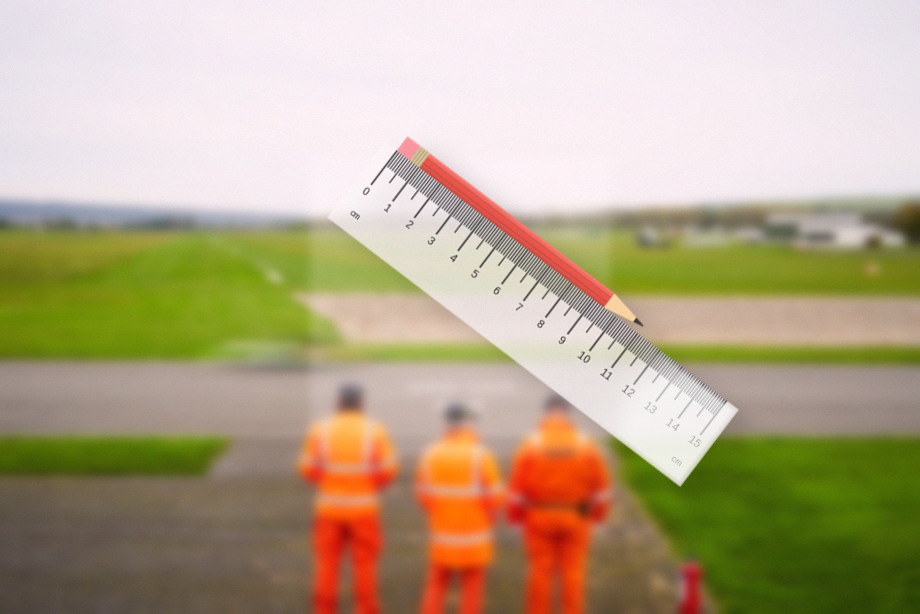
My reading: cm 11
